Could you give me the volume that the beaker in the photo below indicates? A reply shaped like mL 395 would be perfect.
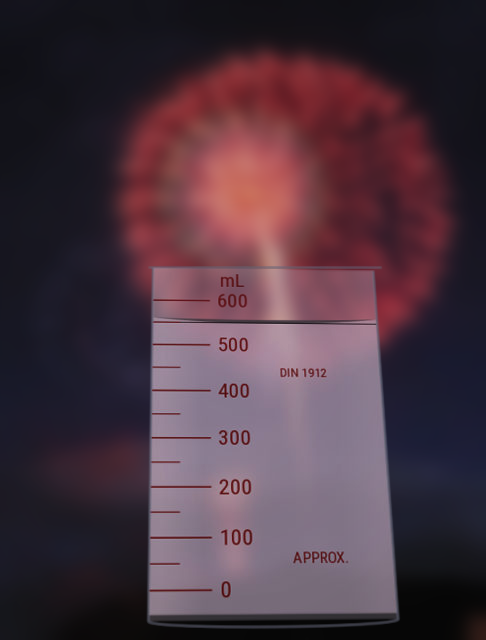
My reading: mL 550
